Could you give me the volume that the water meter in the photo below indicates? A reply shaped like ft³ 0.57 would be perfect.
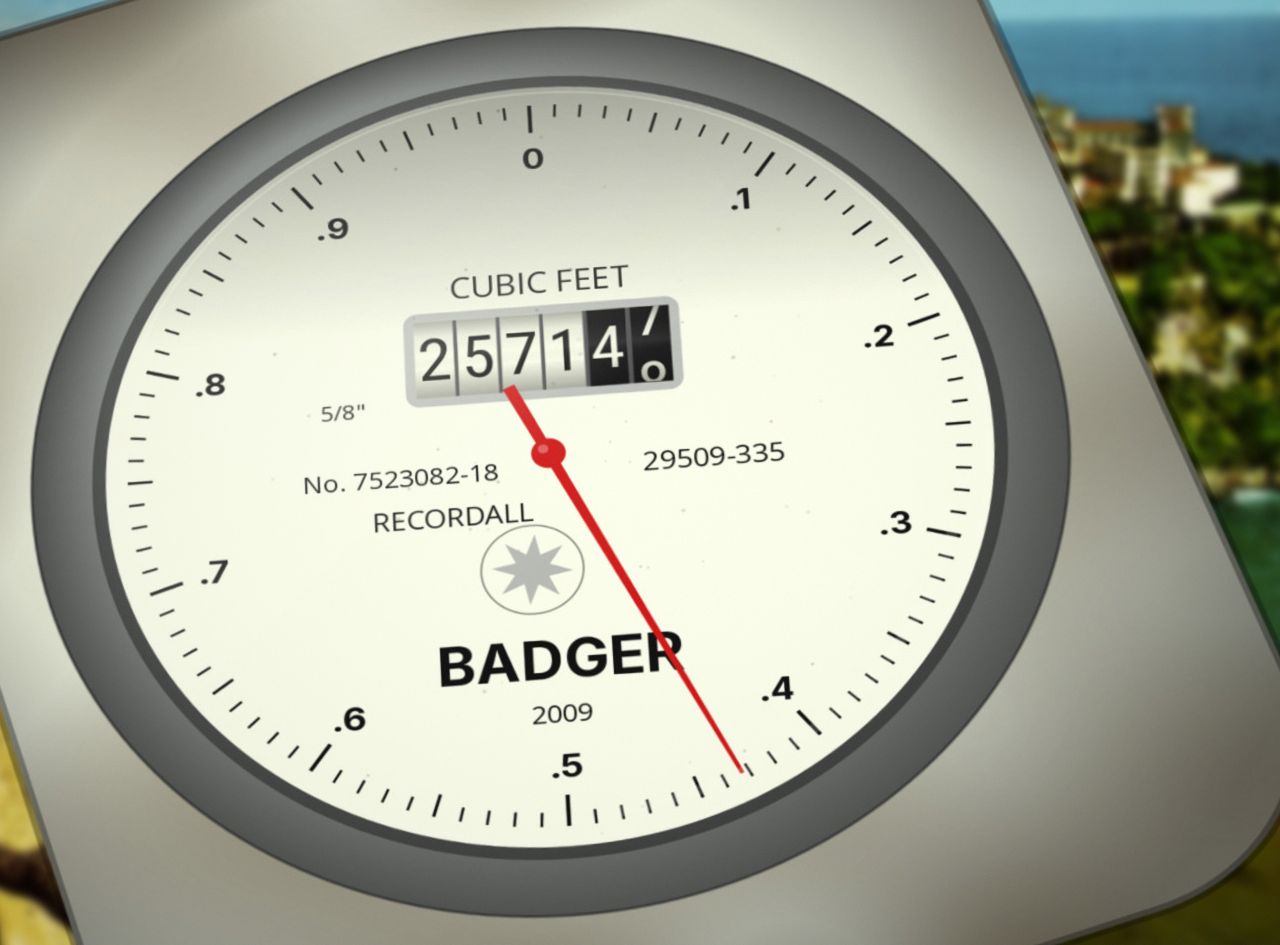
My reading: ft³ 257147.43
